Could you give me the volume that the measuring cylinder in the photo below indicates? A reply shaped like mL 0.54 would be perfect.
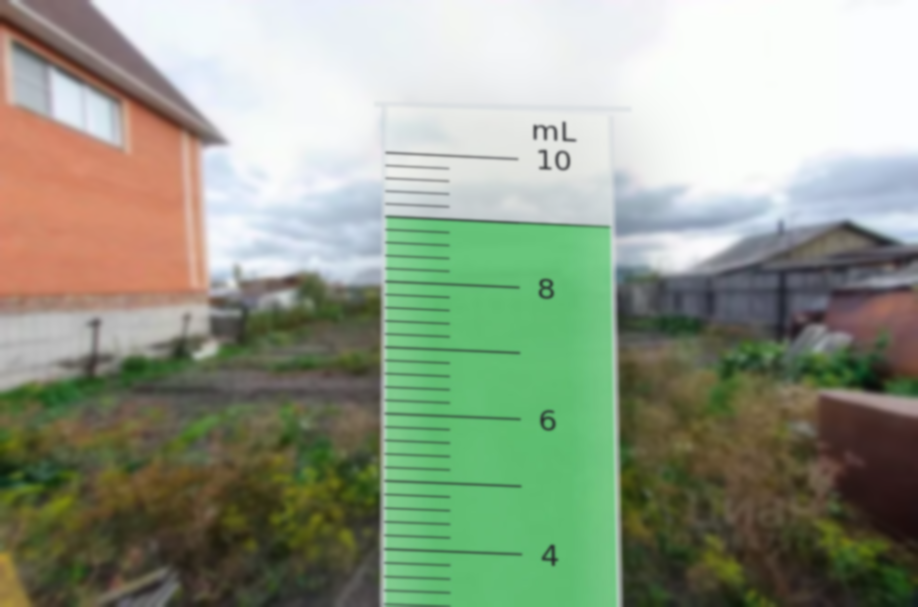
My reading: mL 9
